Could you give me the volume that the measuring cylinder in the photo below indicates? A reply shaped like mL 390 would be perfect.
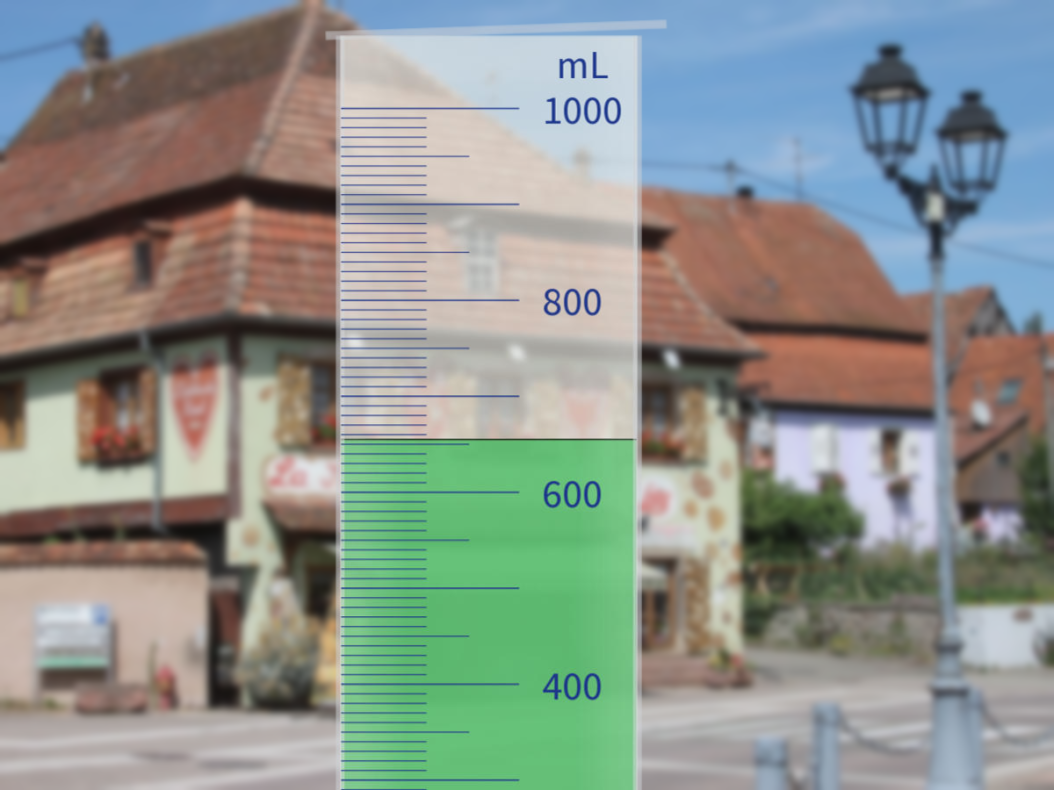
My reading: mL 655
